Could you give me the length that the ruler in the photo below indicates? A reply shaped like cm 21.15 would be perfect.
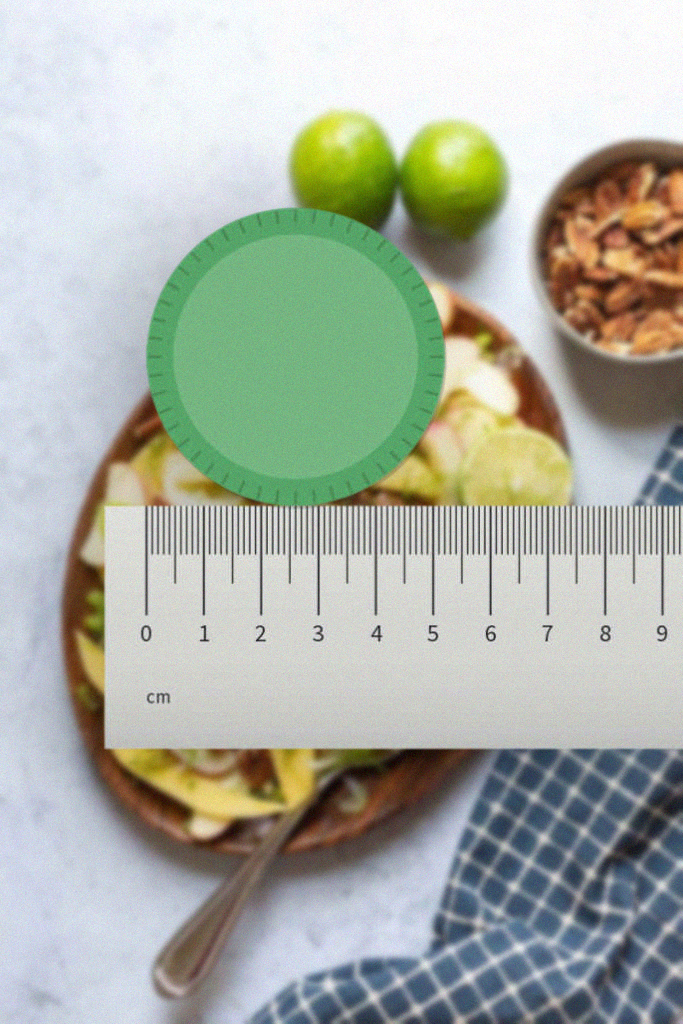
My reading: cm 5.2
